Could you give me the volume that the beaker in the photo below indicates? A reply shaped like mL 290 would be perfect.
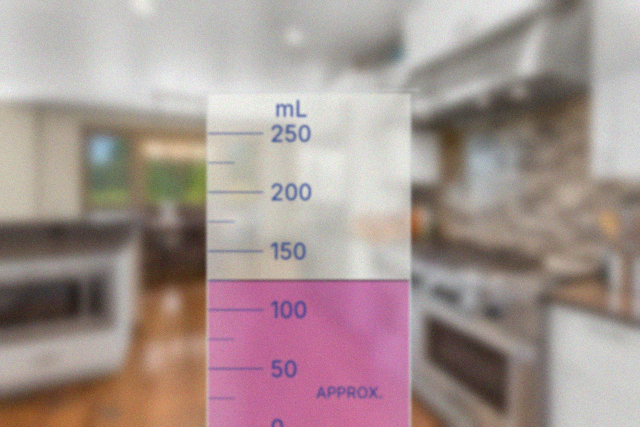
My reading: mL 125
